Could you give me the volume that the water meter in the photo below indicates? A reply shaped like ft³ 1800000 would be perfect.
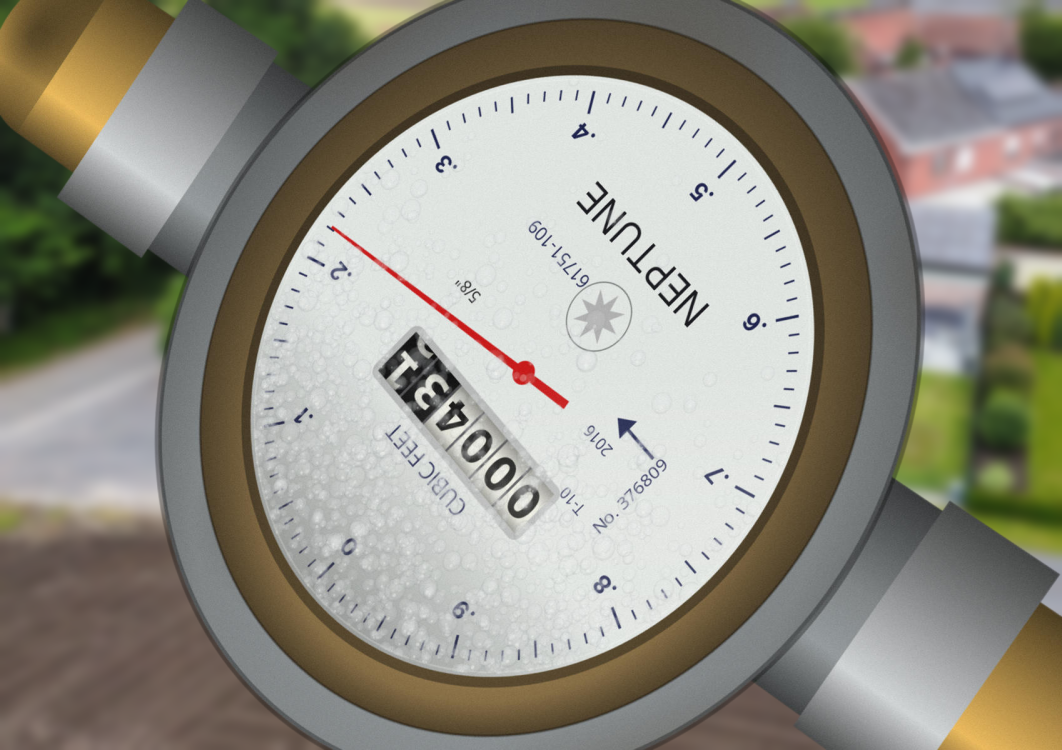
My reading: ft³ 431.22
